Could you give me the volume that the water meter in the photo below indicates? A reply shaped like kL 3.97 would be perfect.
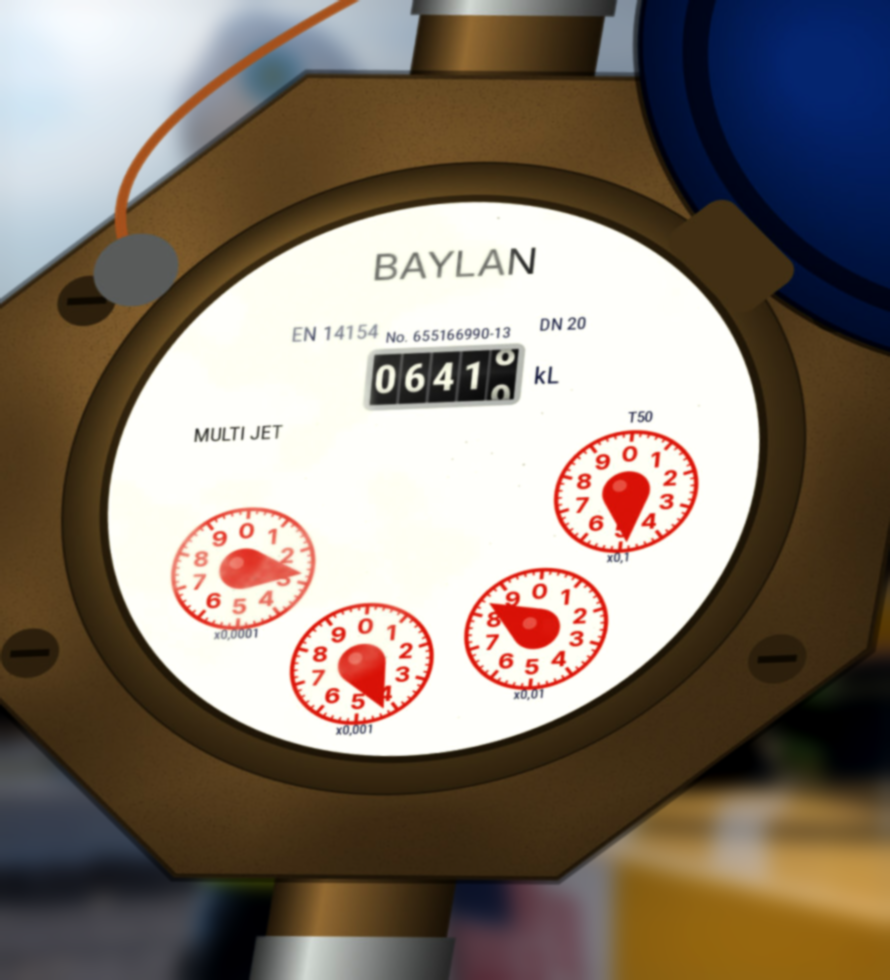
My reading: kL 6418.4842
